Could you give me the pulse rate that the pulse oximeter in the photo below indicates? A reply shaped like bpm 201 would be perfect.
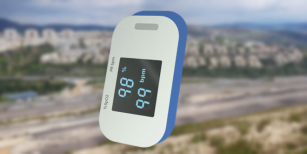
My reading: bpm 99
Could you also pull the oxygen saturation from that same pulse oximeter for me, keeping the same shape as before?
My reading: % 98
